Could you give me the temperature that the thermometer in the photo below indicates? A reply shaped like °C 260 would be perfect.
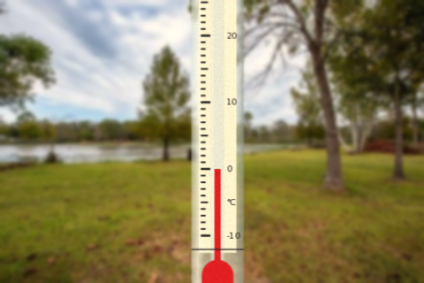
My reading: °C 0
